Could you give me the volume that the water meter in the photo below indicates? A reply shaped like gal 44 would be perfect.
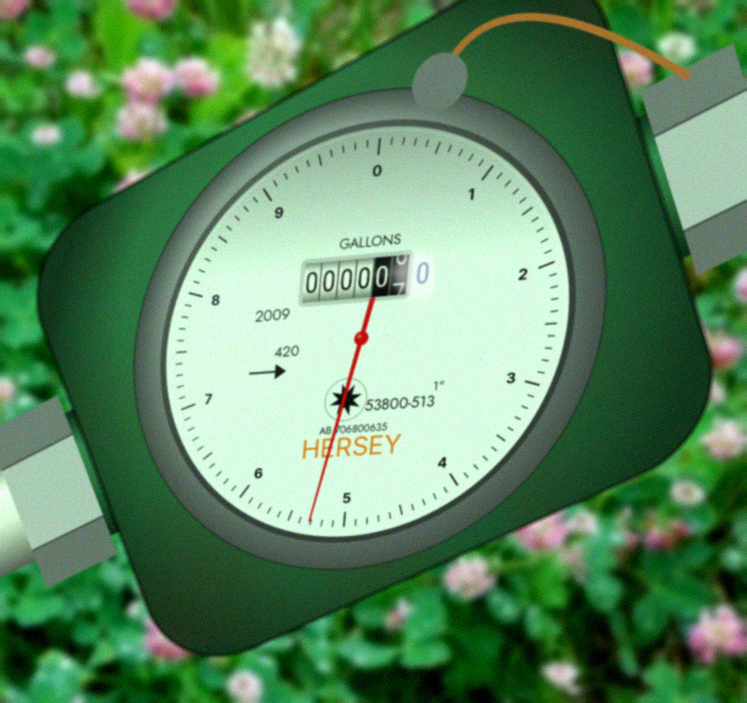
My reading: gal 65.3
